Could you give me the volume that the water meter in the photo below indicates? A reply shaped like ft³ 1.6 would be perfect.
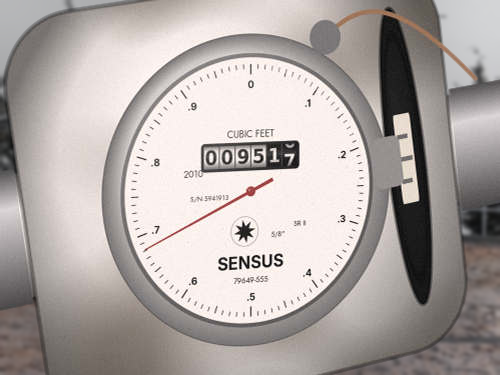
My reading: ft³ 9516.68
